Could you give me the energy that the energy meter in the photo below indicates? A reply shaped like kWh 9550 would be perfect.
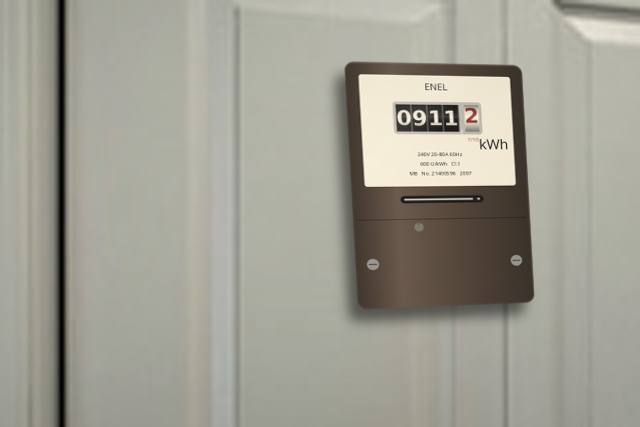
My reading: kWh 911.2
